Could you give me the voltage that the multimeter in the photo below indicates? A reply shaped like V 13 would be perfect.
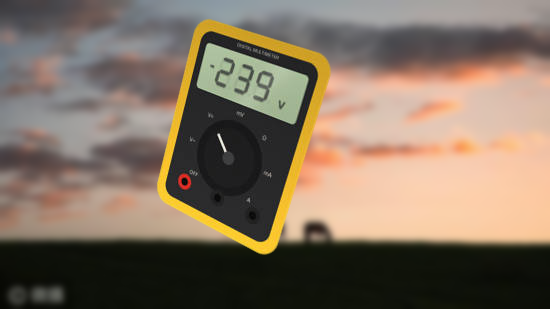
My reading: V -239
